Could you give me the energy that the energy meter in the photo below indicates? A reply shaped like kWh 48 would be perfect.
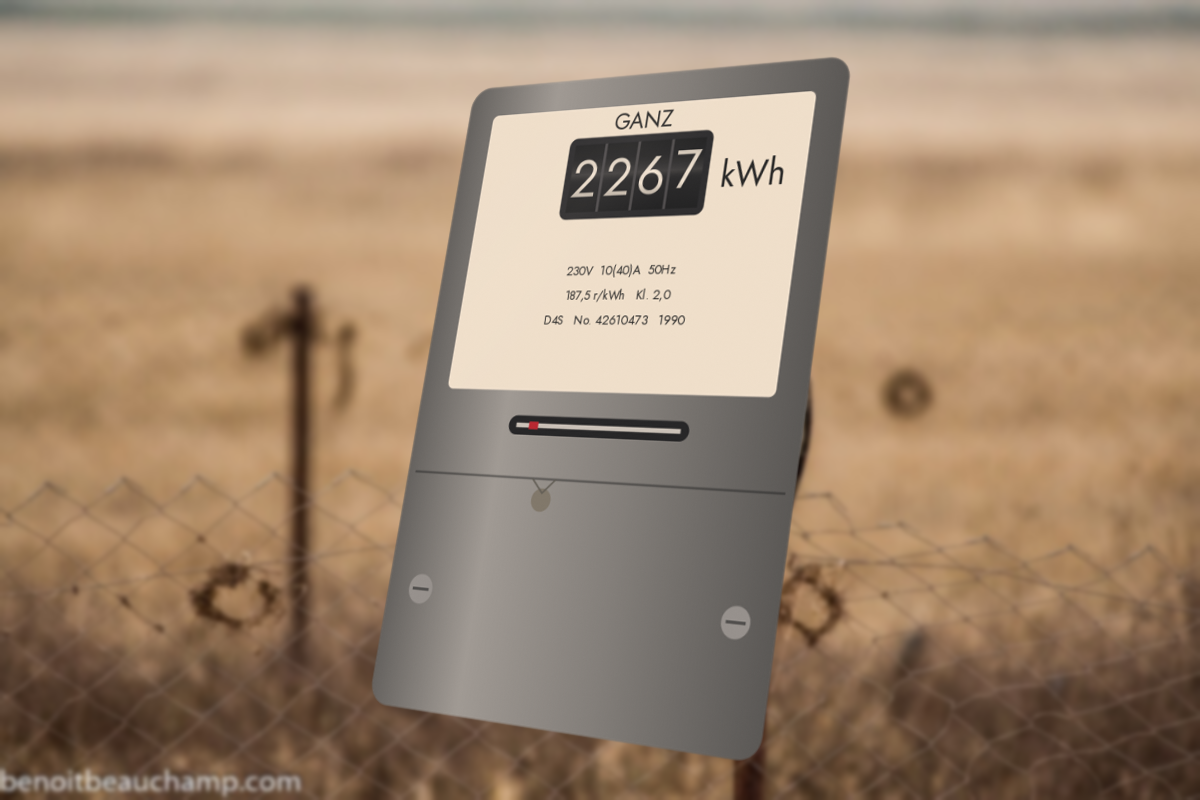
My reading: kWh 2267
